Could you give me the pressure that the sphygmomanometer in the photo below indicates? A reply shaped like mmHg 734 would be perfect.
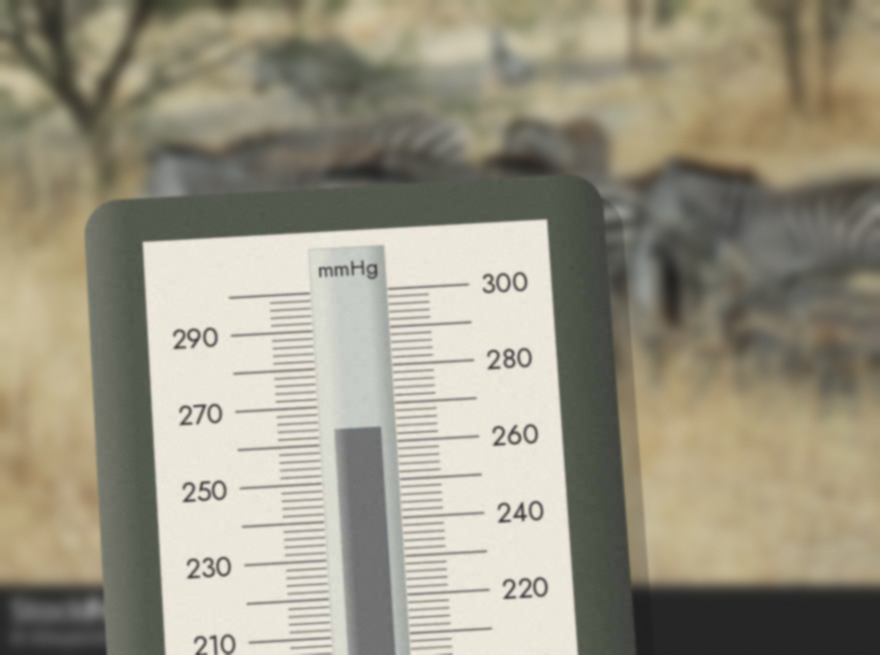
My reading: mmHg 264
